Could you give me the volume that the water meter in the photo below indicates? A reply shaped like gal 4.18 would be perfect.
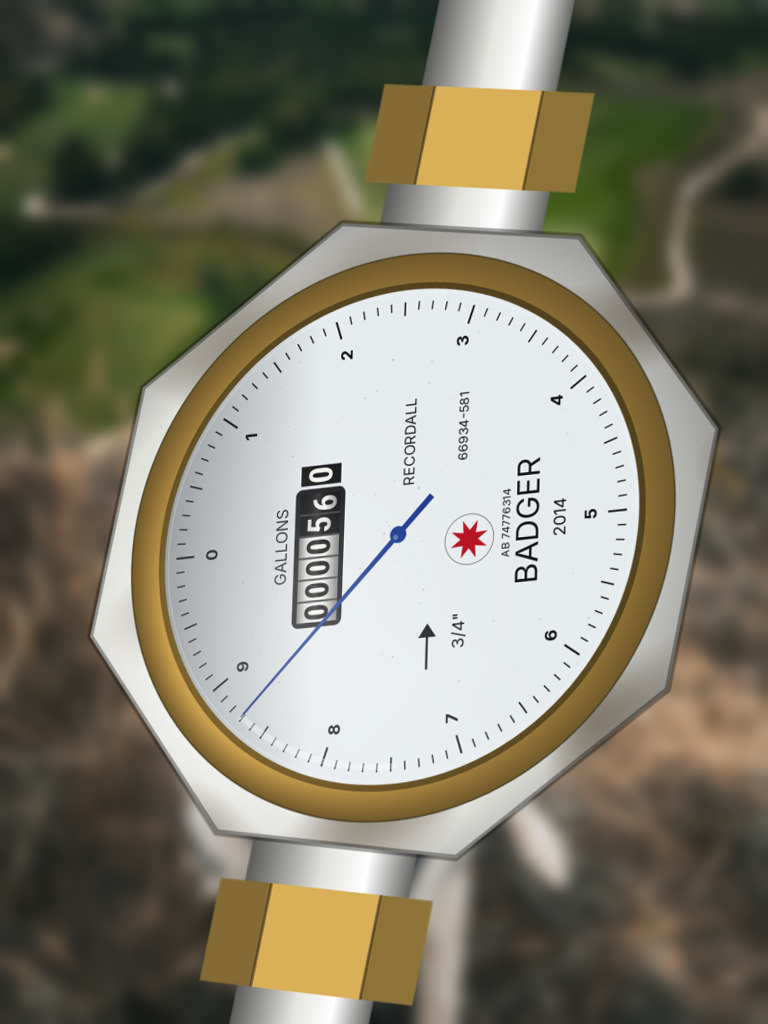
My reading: gal 558.7
